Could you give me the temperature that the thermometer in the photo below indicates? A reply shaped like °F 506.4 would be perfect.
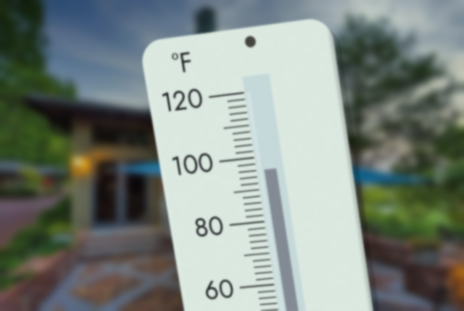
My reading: °F 96
